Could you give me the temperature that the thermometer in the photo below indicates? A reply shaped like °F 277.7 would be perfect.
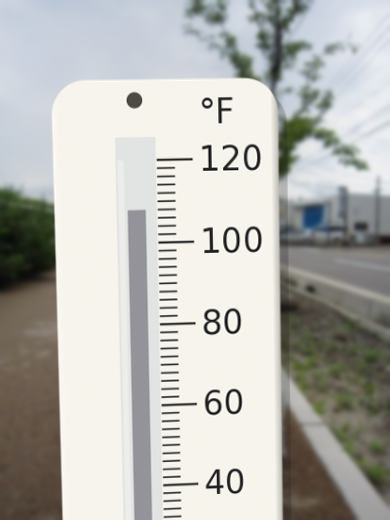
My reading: °F 108
